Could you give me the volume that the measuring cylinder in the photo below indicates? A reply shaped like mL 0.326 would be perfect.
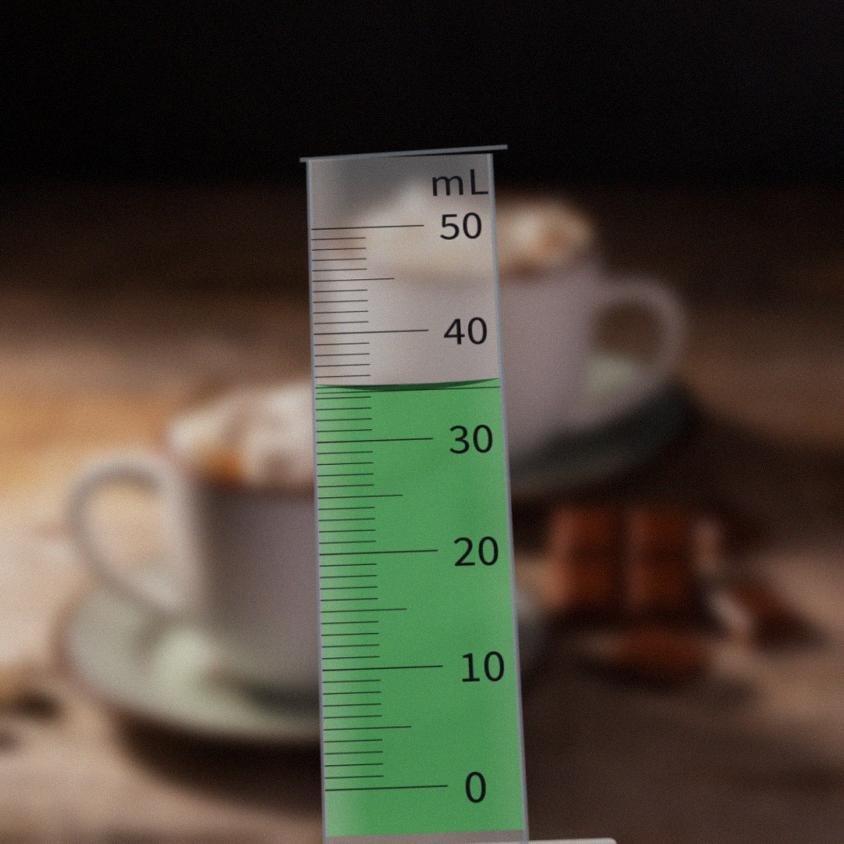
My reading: mL 34.5
